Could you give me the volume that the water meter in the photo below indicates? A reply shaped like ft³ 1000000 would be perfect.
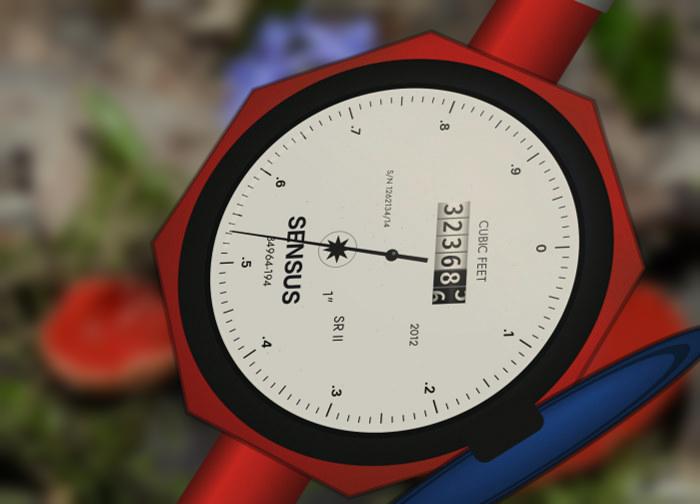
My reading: ft³ 323685.53
